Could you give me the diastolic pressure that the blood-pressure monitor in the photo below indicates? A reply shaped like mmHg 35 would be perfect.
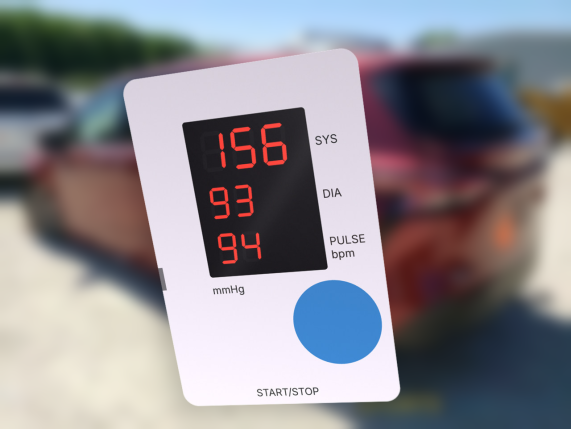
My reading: mmHg 93
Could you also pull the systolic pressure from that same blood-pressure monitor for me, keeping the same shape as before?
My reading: mmHg 156
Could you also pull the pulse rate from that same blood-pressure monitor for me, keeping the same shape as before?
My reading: bpm 94
